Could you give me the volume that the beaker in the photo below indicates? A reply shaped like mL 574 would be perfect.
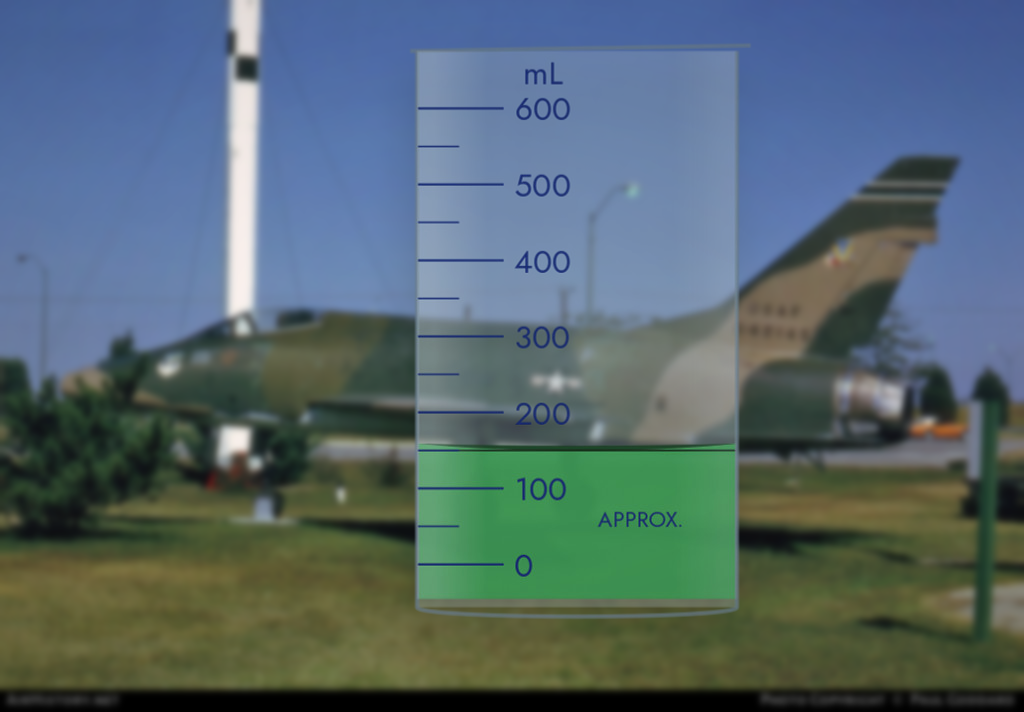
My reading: mL 150
